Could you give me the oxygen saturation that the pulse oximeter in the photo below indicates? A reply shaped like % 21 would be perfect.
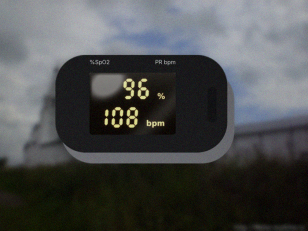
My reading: % 96
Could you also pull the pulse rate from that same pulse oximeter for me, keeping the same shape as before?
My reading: bpm 108
